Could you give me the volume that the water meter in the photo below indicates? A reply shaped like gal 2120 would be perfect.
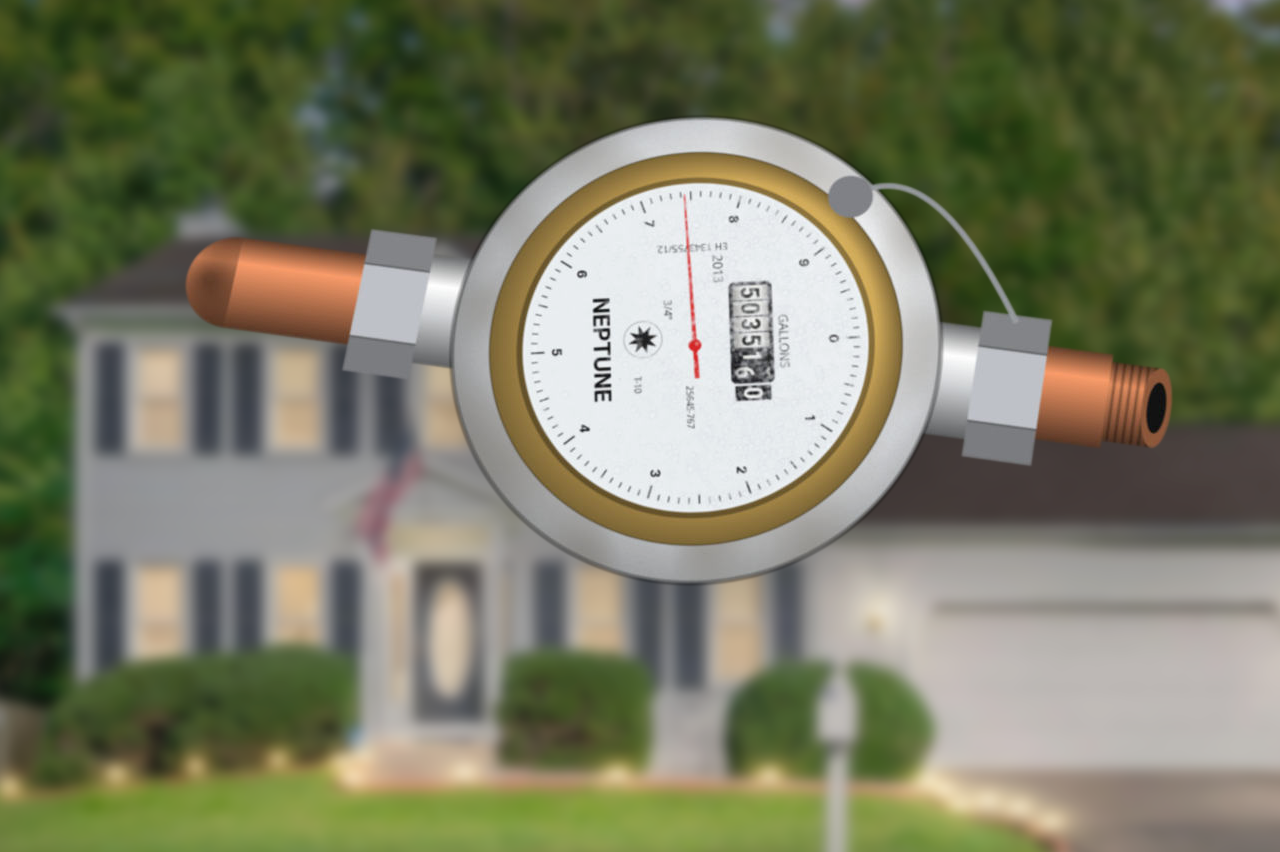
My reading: gal 5035157.4
